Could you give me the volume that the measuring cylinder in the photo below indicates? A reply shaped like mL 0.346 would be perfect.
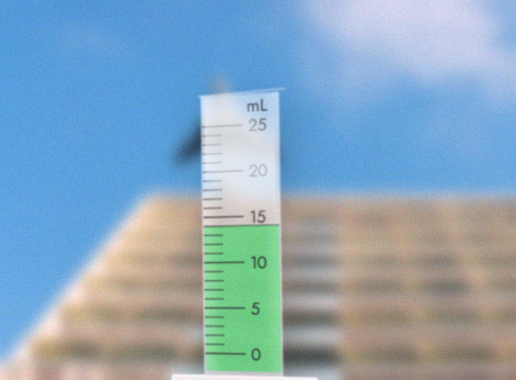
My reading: mL 14
